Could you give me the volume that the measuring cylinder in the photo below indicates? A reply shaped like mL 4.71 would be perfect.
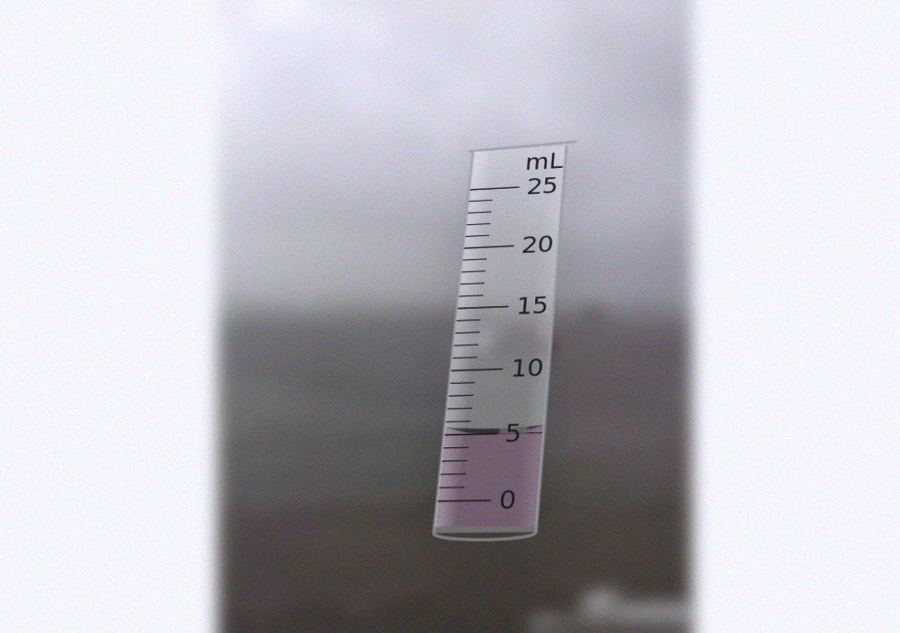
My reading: mL 5
